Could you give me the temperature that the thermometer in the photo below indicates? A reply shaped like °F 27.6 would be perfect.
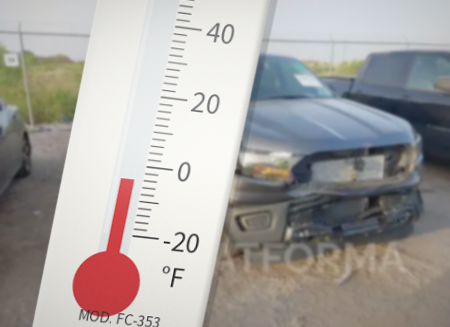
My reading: °F -4
